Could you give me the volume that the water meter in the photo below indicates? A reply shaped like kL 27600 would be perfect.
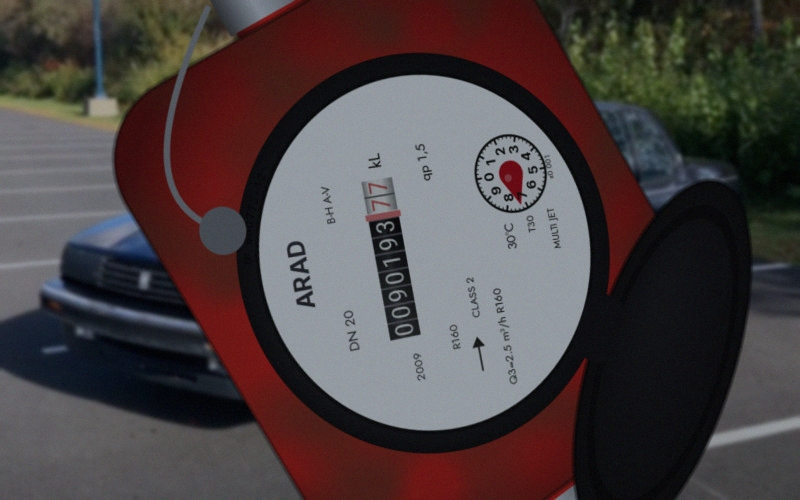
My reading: kL 90193.777
